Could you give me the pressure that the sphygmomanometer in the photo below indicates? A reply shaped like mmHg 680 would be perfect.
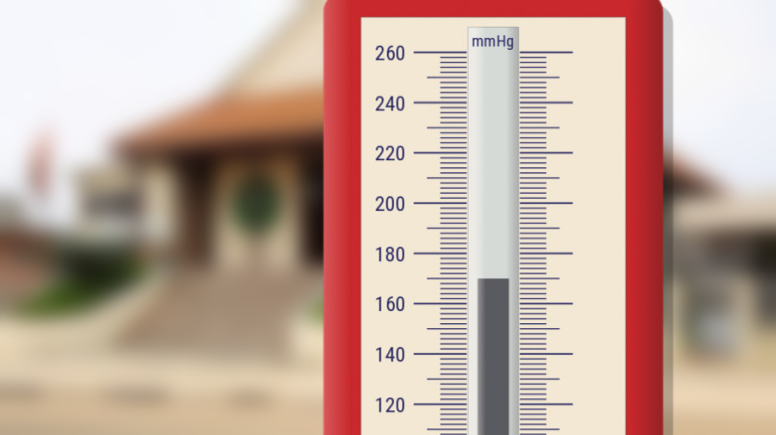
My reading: mmHg 170
